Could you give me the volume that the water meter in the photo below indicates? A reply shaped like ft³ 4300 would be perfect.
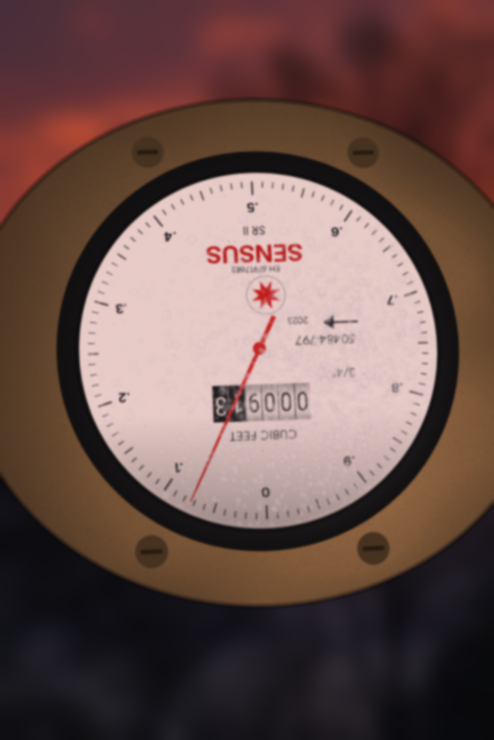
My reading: ft³ 913.07
